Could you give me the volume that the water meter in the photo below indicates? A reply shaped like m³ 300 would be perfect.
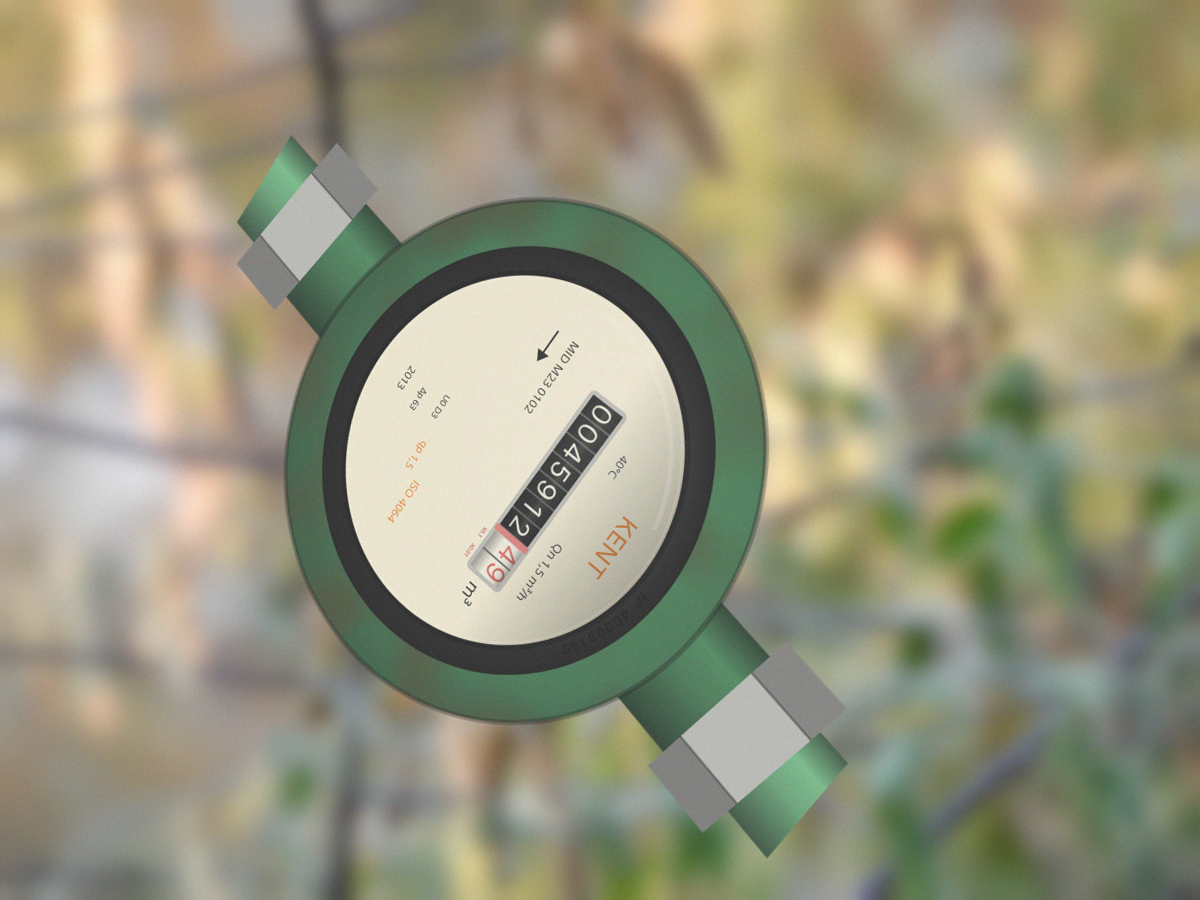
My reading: m³ 45912.49
